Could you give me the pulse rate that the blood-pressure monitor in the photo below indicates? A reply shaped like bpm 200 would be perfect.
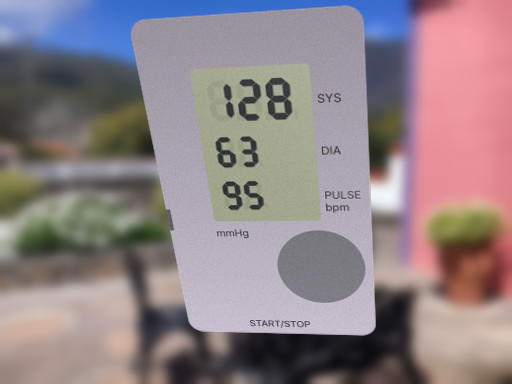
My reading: bpm 95
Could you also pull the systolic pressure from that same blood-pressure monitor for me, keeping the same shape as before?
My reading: mmHg 128
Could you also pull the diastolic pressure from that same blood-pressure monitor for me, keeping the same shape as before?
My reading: mmHg 63
